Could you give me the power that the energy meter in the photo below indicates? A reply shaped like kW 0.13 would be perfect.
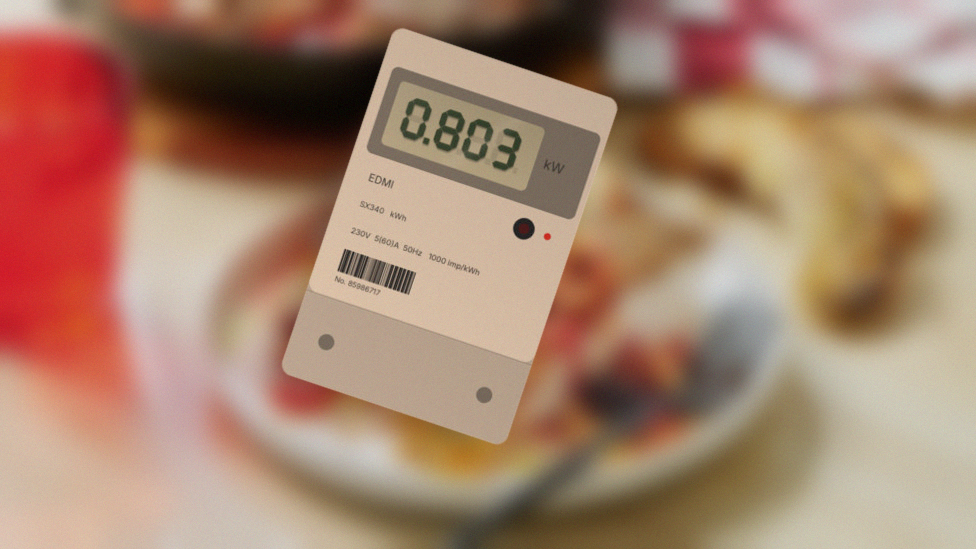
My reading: kW 0.803
